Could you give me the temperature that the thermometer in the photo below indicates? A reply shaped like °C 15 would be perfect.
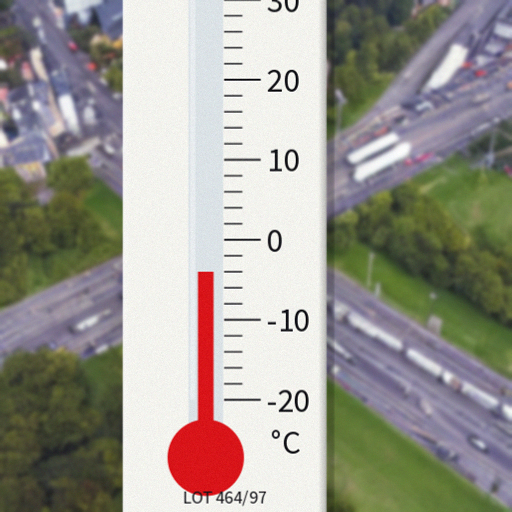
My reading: °C -4
